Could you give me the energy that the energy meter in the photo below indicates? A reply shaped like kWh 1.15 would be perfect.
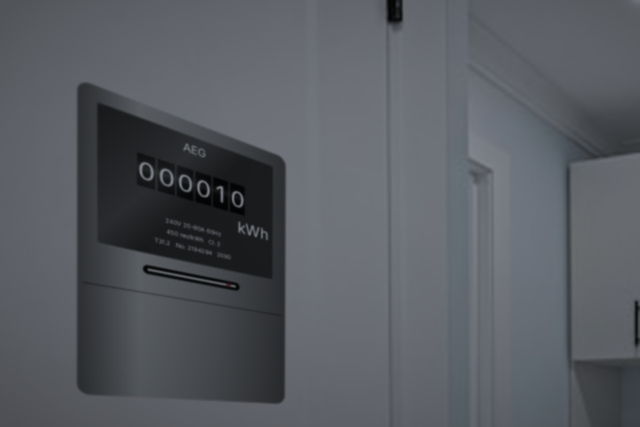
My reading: kWh 10
